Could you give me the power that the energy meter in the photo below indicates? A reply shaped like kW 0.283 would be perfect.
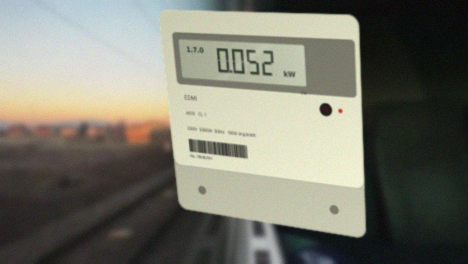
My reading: kW 0.052
